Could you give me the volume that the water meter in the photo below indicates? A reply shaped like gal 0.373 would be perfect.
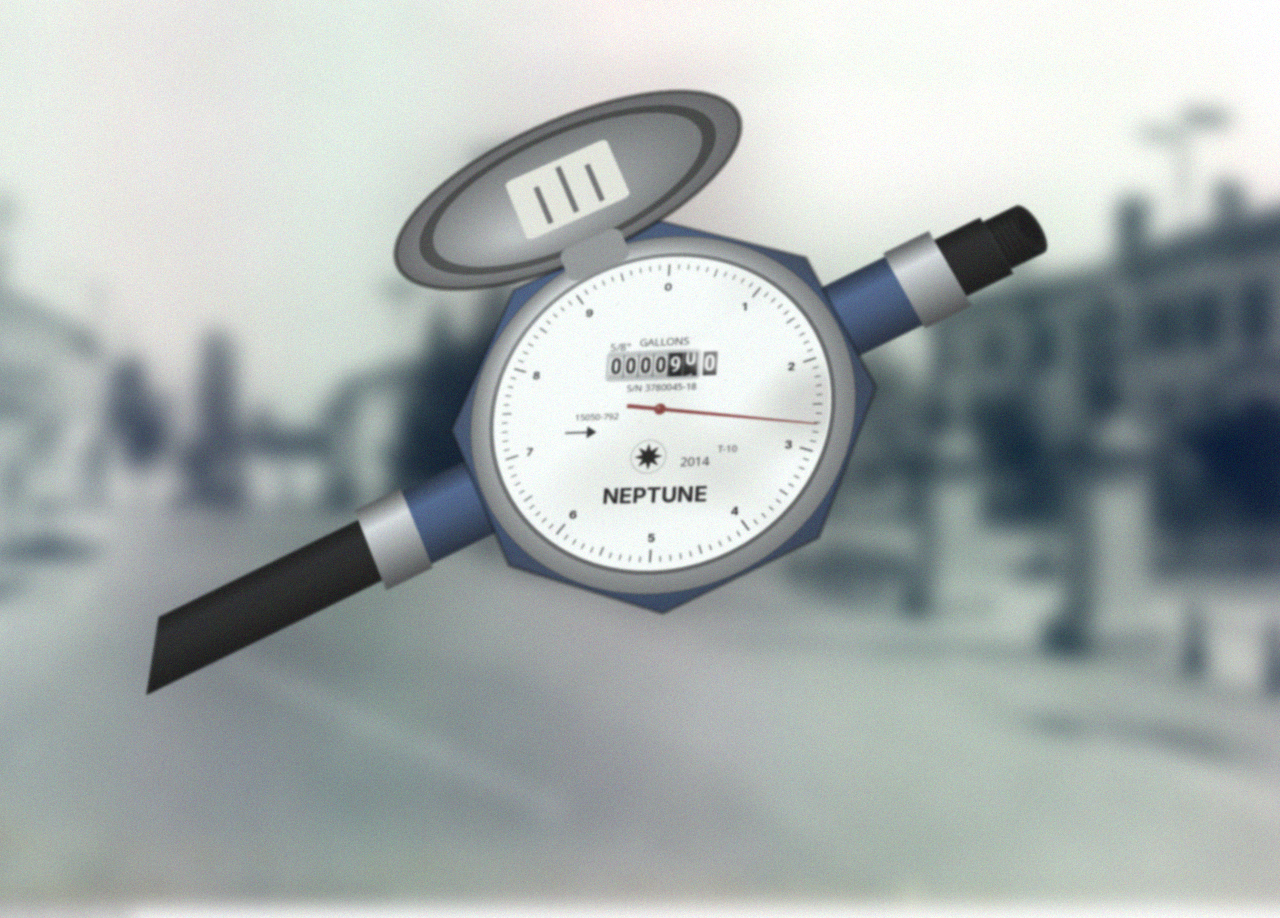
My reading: gal 902.7
